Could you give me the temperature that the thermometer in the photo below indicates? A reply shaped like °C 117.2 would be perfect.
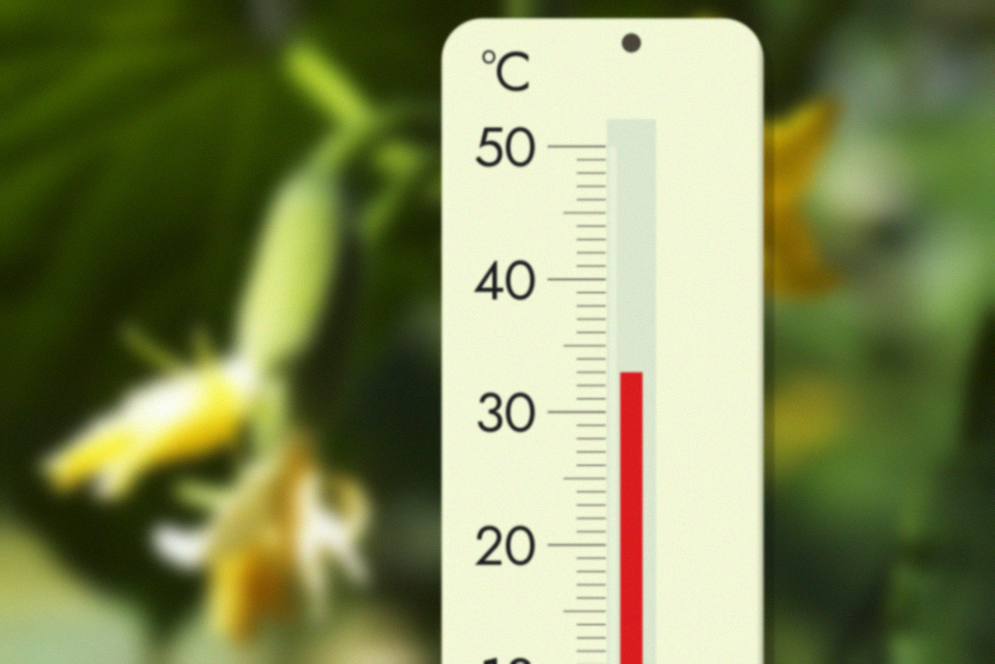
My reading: °C 33
